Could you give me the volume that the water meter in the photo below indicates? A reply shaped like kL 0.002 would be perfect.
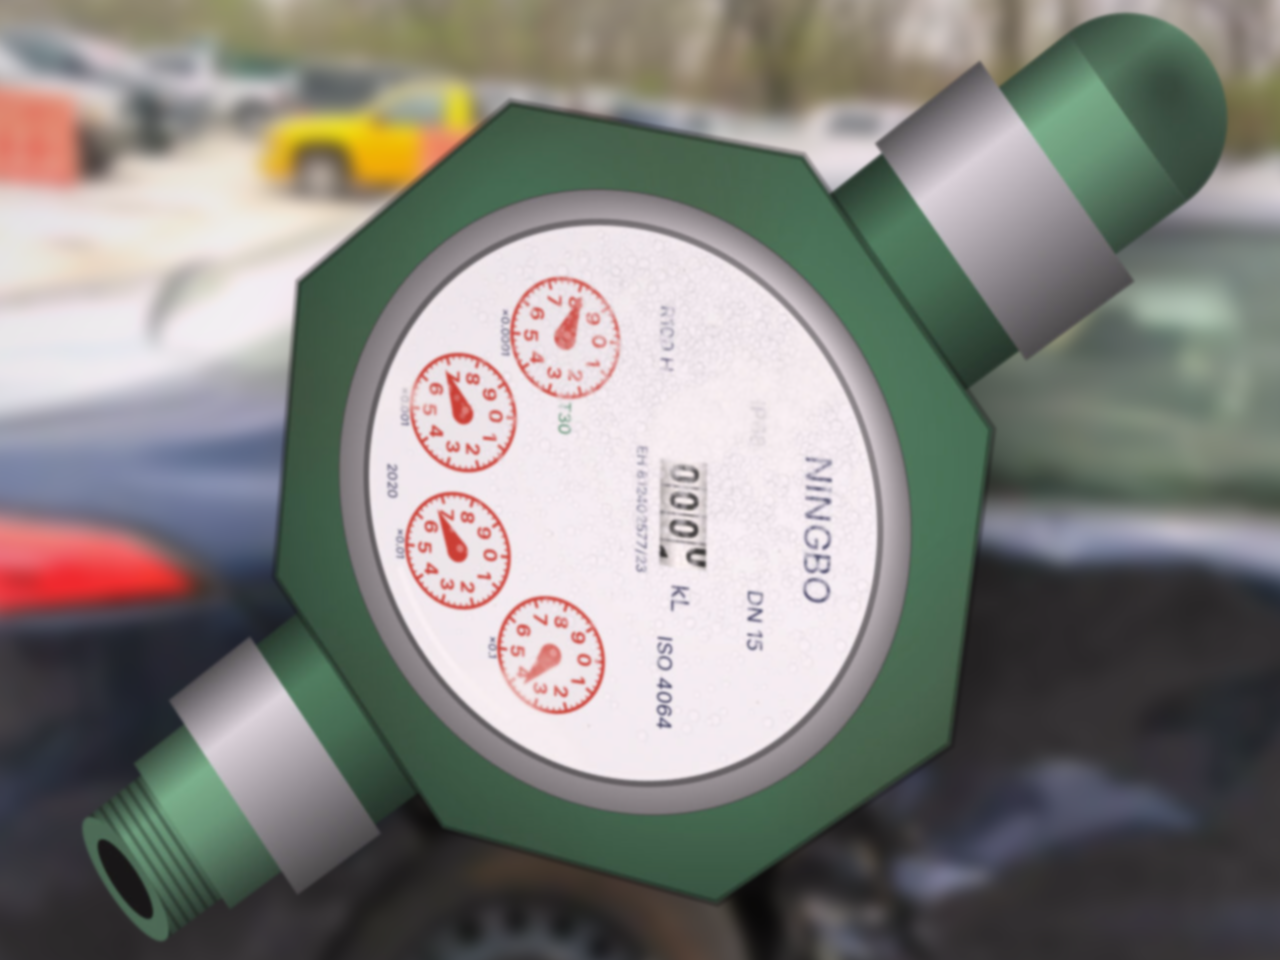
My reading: kL 0.3668
